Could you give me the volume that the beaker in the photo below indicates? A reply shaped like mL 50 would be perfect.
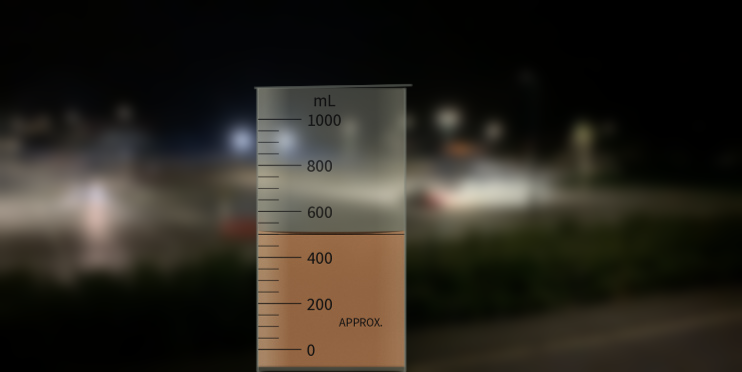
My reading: mL 500
